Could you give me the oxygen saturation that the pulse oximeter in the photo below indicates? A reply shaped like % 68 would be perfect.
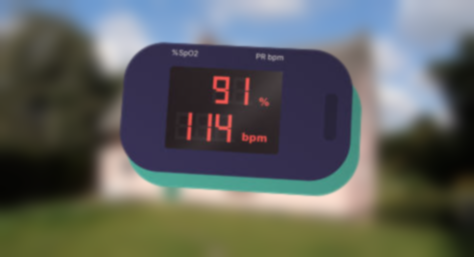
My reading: % 91
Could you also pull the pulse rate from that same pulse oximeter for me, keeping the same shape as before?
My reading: bpm 114
